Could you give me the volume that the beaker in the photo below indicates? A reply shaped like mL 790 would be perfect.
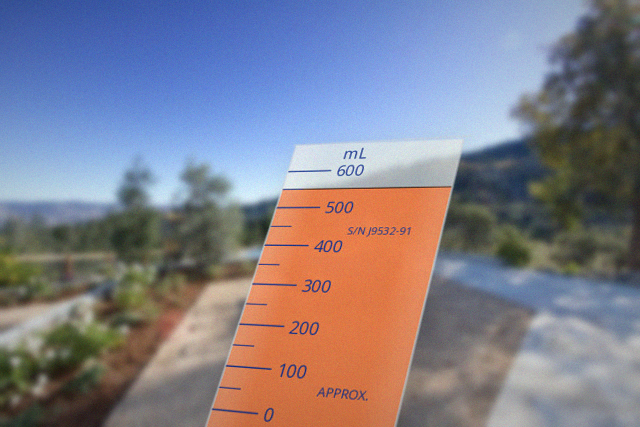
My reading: mL 550
